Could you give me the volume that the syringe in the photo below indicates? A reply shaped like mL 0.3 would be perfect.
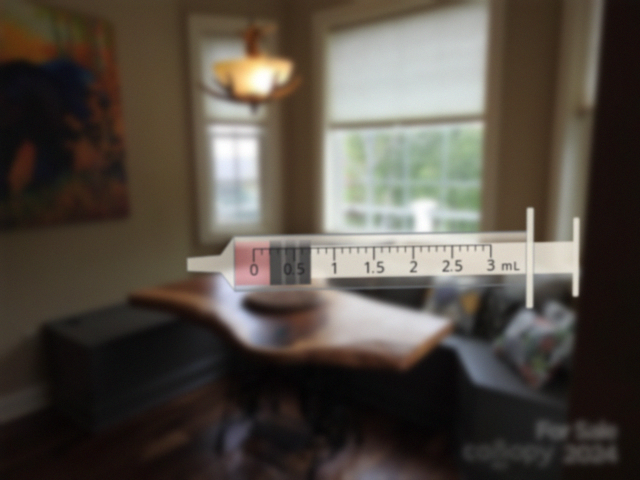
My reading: mL 0.2
